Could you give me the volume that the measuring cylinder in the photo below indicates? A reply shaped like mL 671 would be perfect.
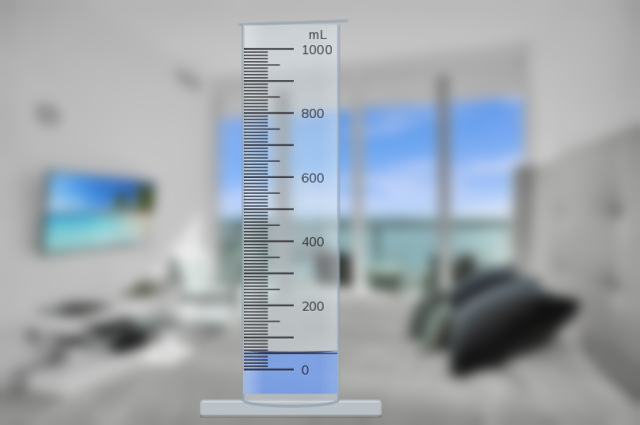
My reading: mL 50
